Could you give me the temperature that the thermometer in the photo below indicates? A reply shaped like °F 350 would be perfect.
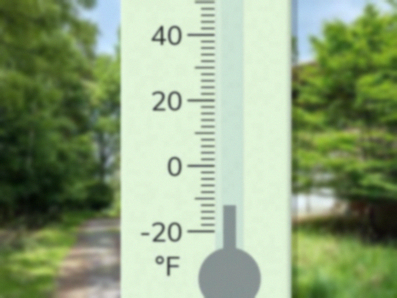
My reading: °F -12
